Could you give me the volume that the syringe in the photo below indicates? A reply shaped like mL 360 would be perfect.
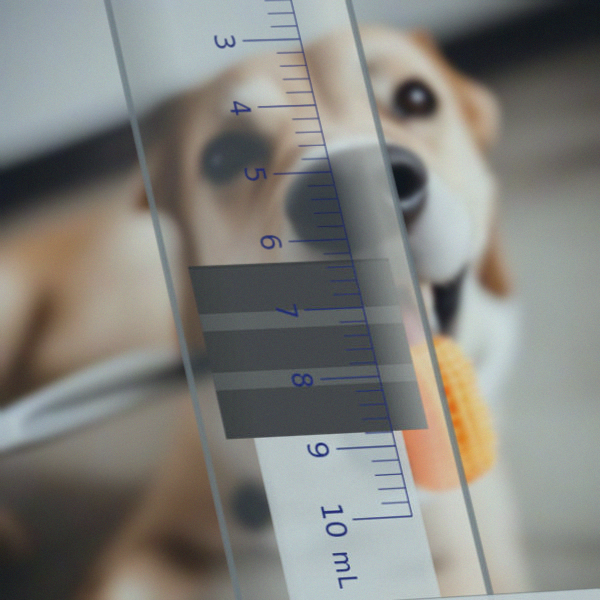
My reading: mL 6.3
